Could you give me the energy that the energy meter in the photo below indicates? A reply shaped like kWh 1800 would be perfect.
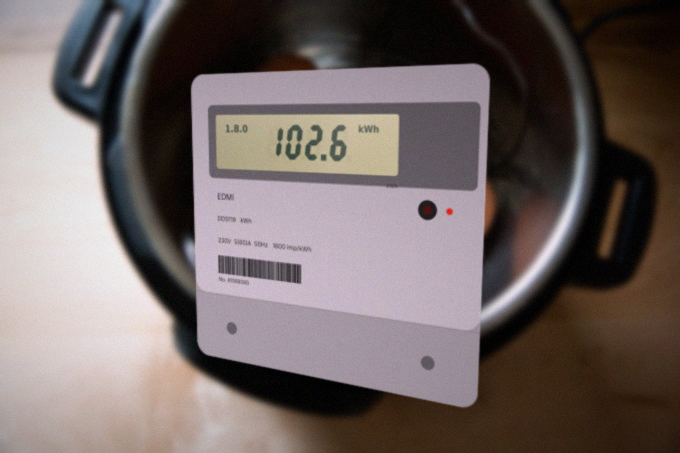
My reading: kWh 102.6
